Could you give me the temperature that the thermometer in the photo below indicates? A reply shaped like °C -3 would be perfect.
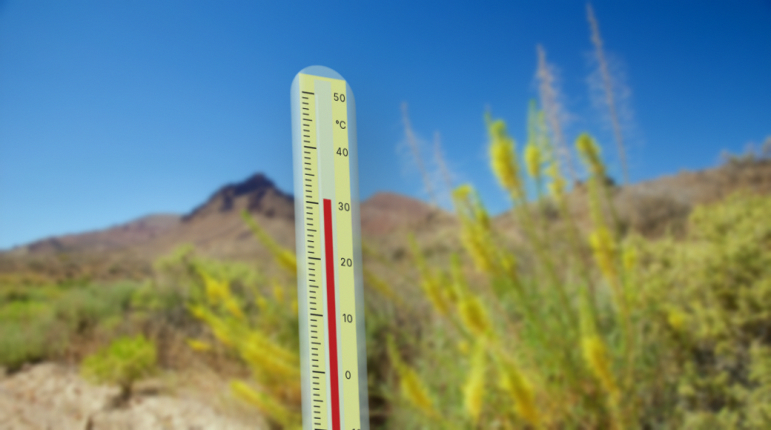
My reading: °C 31
